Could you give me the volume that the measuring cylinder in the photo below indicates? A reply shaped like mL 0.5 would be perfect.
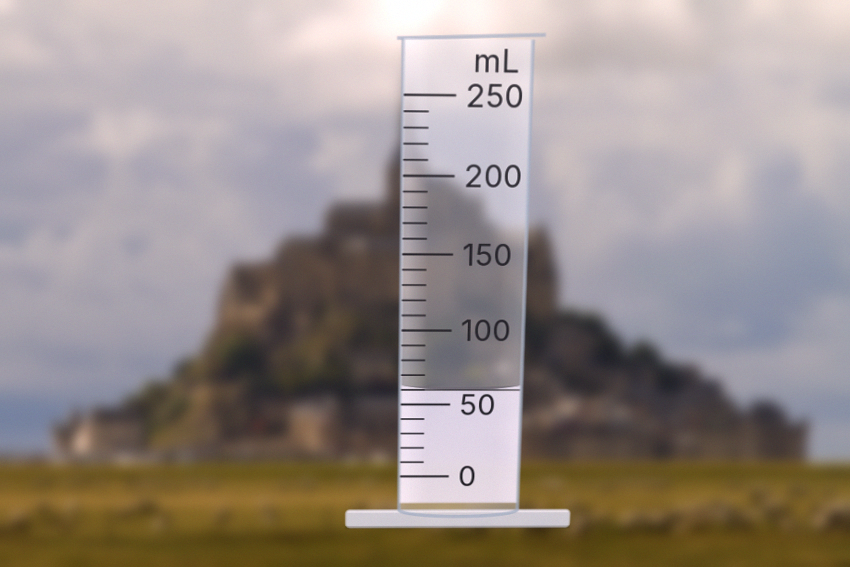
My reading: mL 60
